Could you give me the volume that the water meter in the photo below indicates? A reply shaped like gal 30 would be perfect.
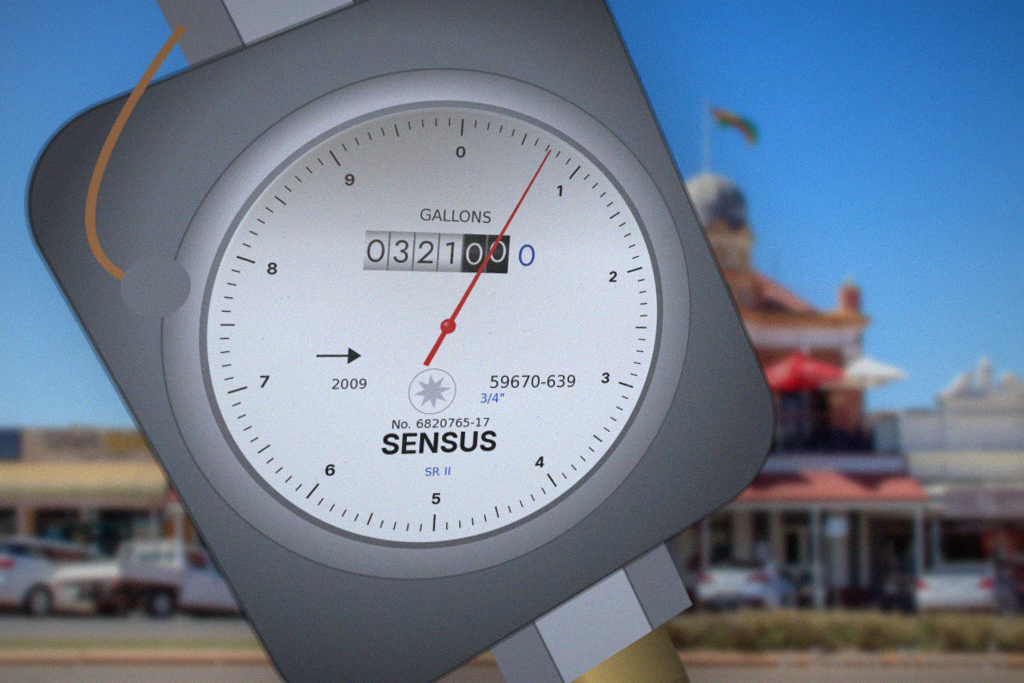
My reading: gal 321000.7
